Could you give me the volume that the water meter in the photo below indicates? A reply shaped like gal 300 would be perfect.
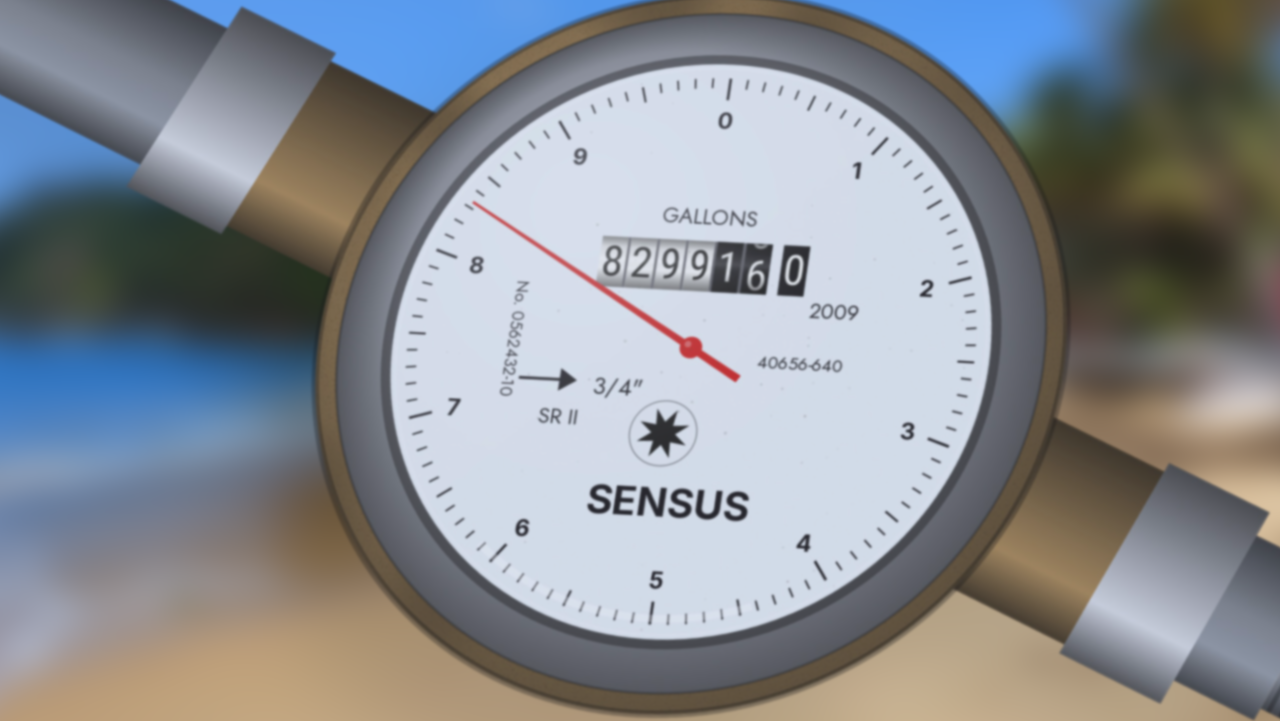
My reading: gal 8299158.3
